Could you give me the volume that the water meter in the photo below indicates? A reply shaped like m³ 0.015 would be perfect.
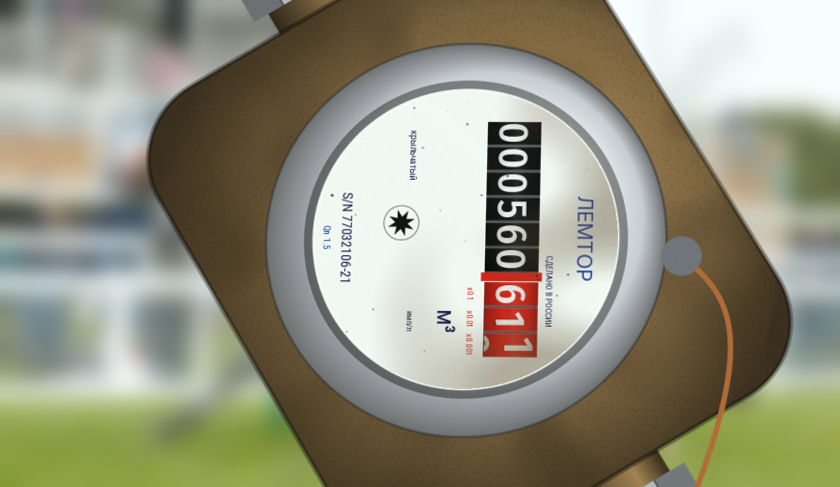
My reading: m³ 560.611
